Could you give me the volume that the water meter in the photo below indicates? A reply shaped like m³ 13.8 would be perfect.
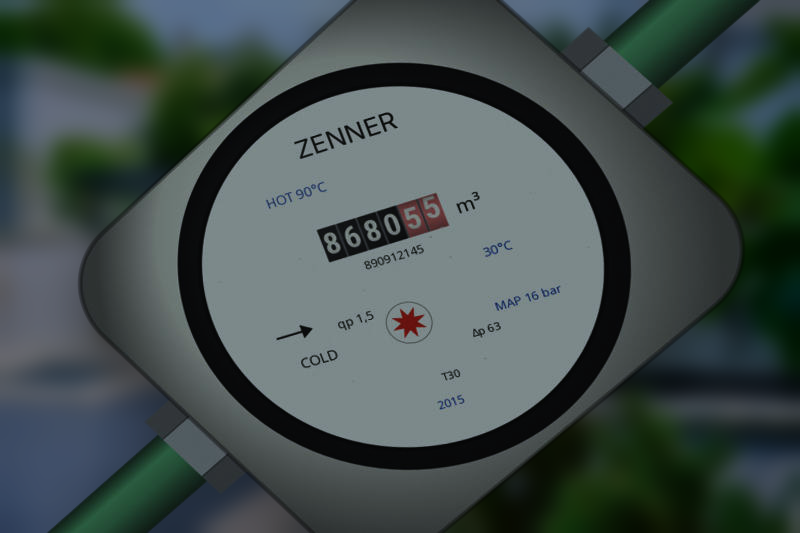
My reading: m³ 8680.55
